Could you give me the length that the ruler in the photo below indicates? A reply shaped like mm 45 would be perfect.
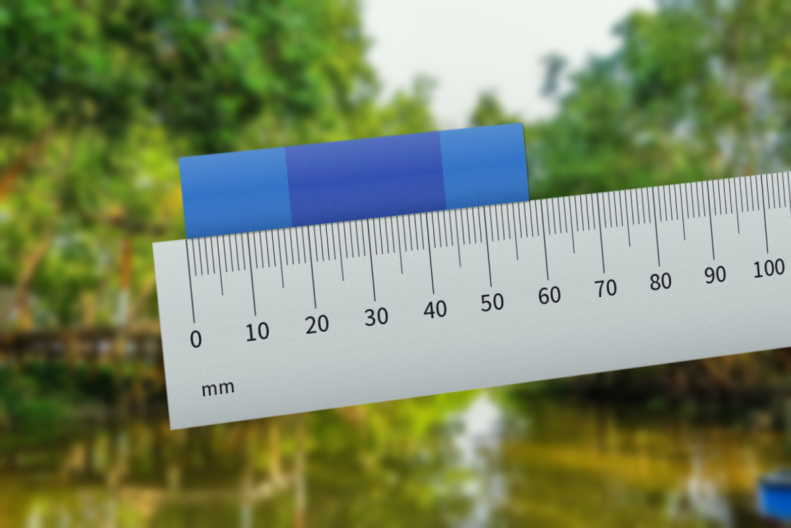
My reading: mm 58
